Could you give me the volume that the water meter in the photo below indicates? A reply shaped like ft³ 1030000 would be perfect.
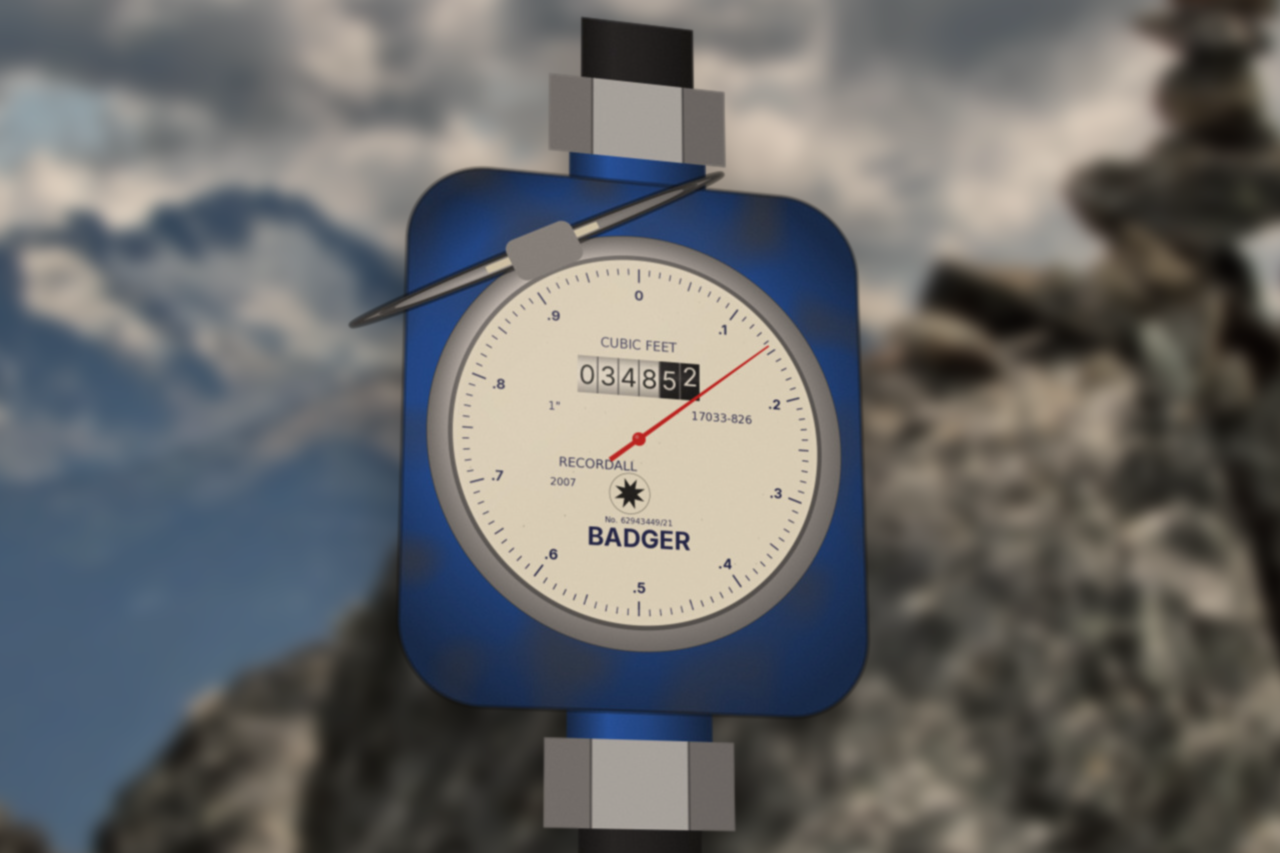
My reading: ft³ 34852.14
